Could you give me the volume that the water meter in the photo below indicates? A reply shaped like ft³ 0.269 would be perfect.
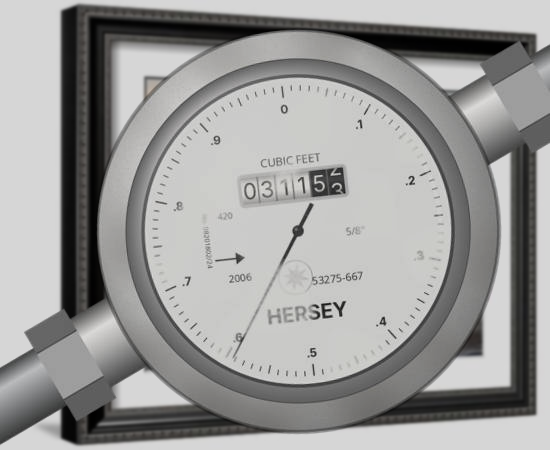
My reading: ft³ 31152.59
